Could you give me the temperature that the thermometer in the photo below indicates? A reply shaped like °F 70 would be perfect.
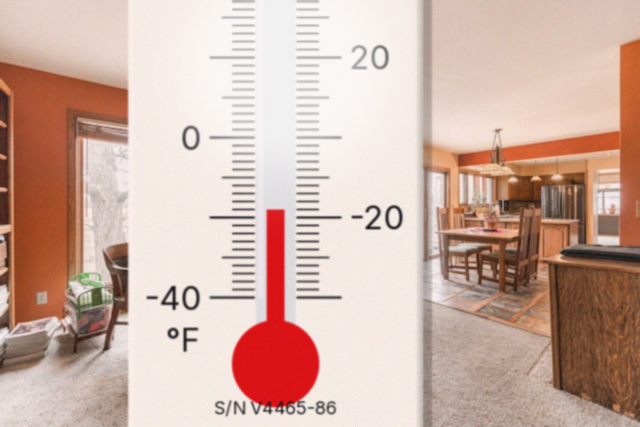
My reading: °F -18
